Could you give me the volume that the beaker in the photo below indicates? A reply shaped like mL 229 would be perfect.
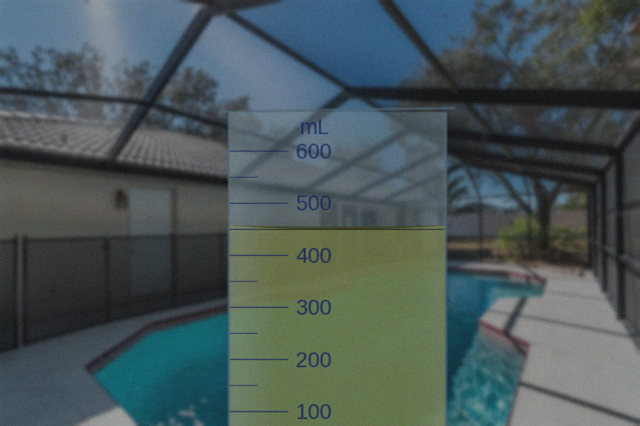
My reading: mL 450
